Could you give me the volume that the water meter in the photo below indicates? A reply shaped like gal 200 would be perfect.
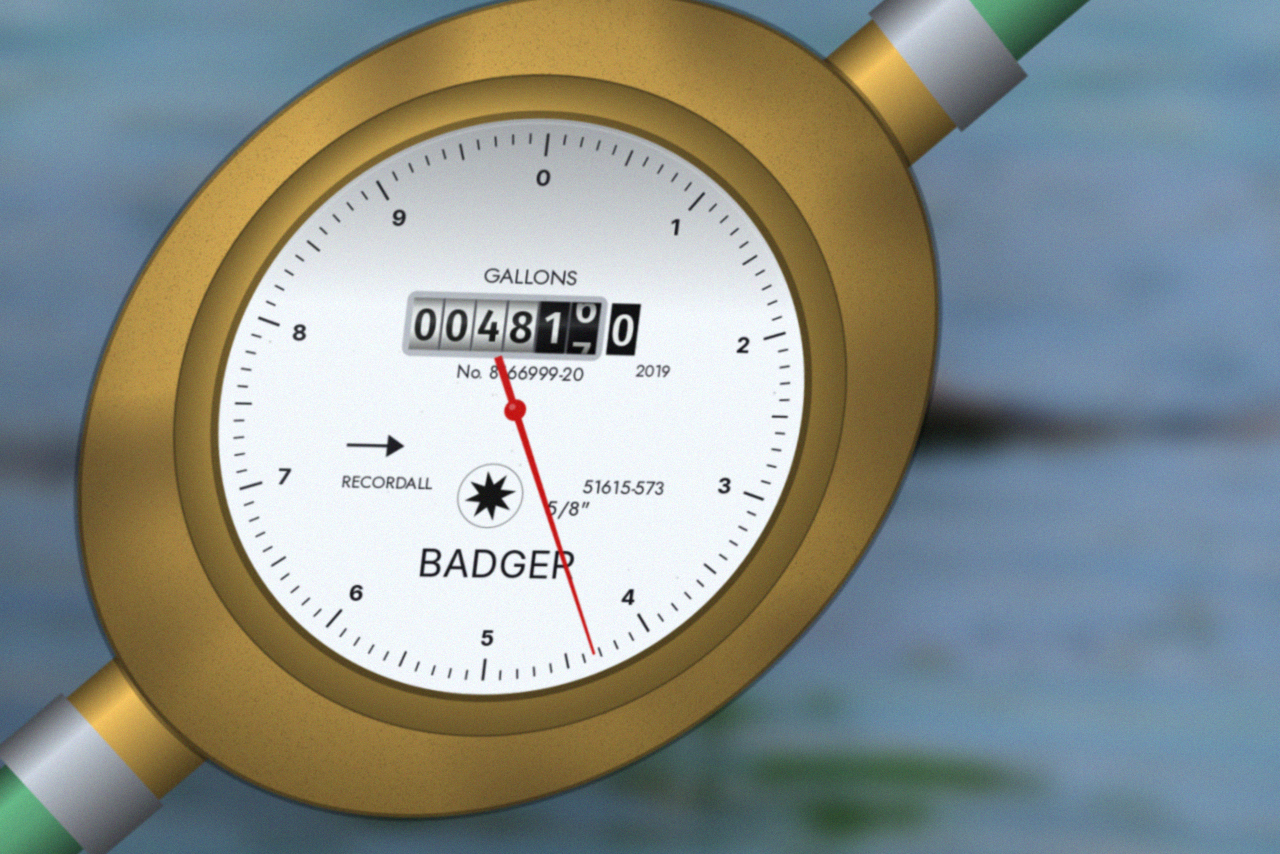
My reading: gal 48164.3
